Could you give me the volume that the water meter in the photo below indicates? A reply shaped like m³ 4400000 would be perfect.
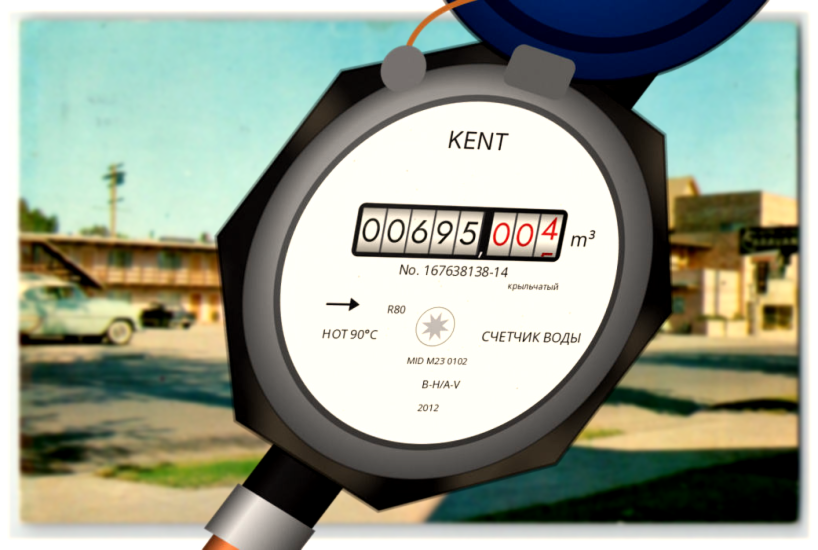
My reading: m³ 695.004
